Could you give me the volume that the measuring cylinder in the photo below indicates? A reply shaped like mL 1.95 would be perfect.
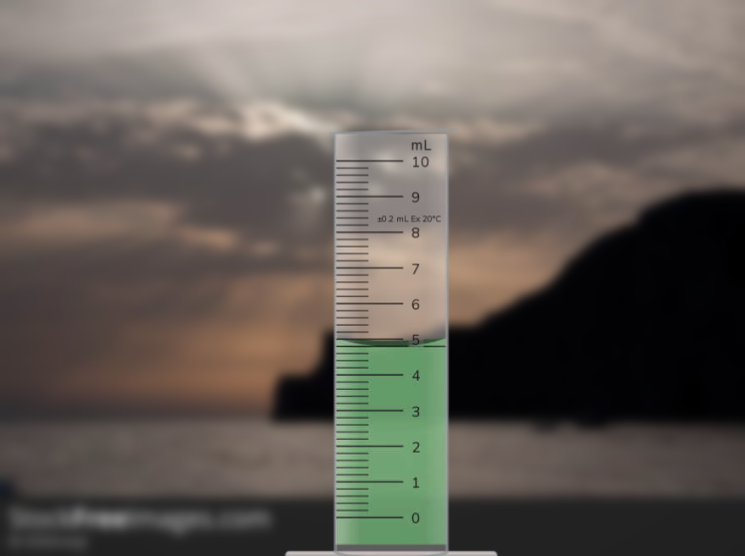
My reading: mL 4.8
